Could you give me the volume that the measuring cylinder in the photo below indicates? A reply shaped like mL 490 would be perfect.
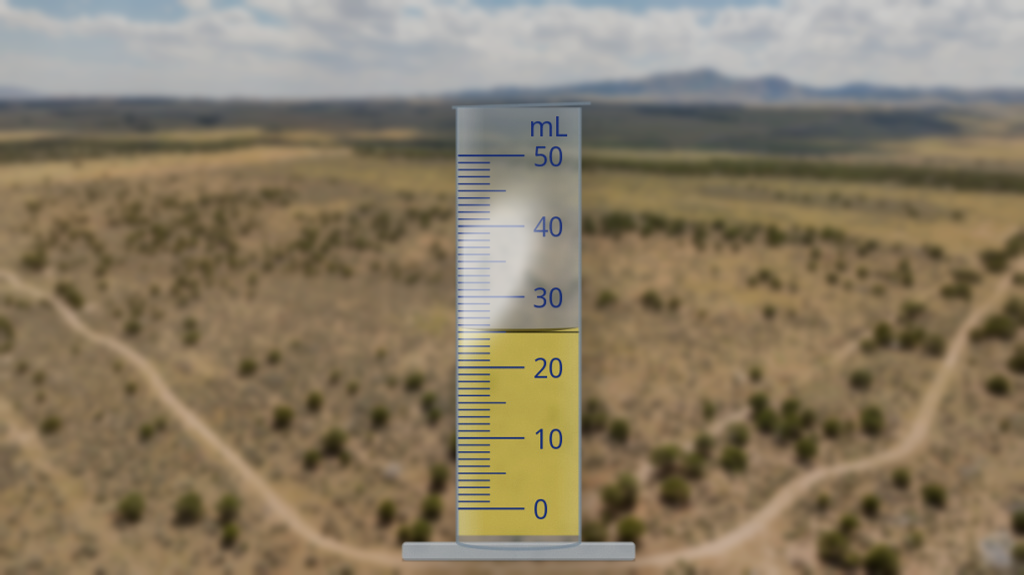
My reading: mL 25
